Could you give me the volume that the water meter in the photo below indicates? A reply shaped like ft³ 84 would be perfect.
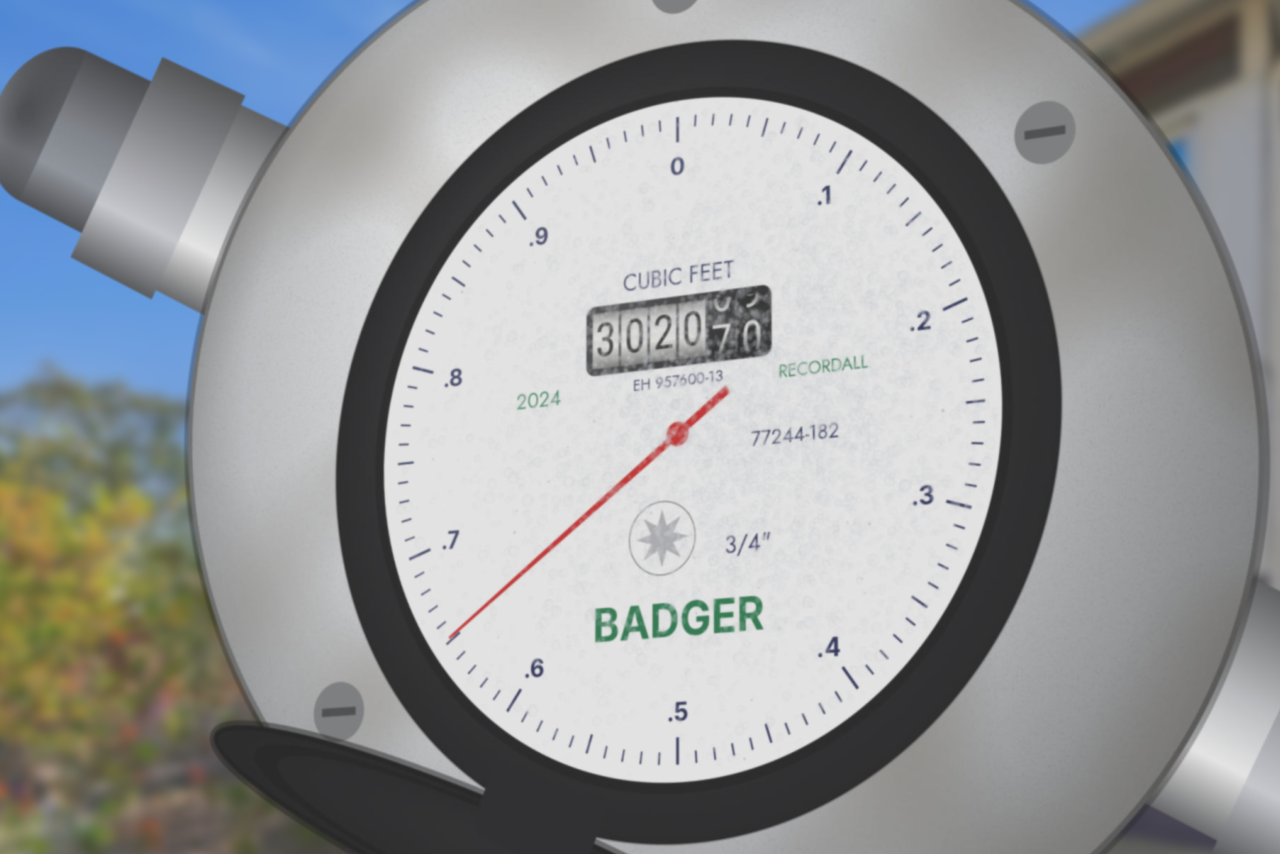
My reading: ft³ 302069.65
